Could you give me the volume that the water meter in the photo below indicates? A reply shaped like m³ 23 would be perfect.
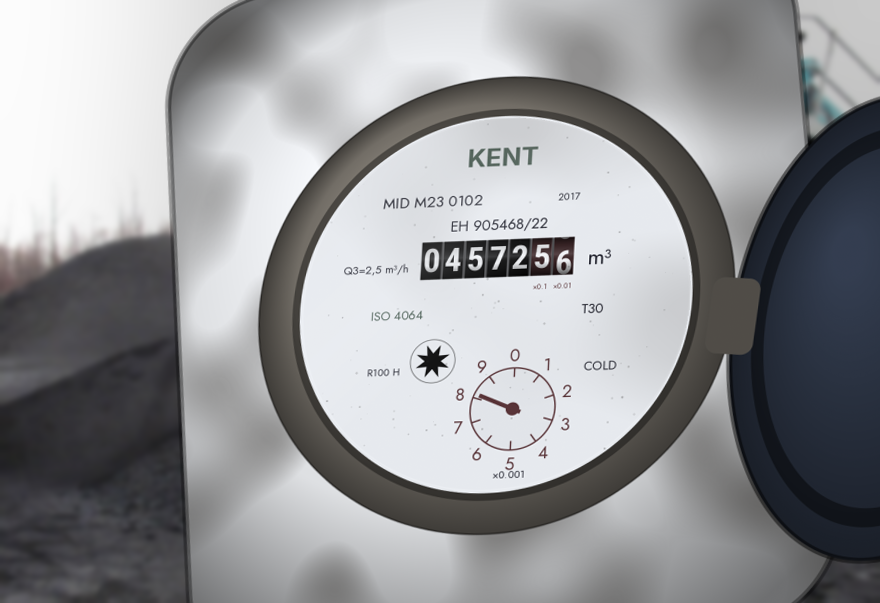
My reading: m³ 4572.558
